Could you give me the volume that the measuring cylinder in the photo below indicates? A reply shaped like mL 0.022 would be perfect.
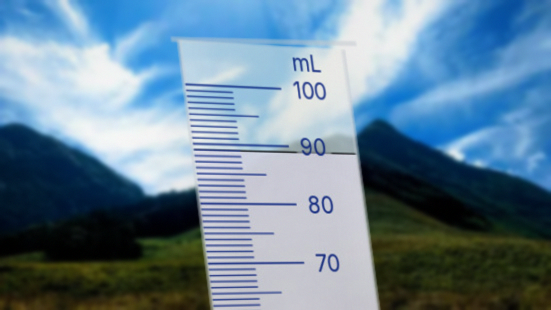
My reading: mL 89
